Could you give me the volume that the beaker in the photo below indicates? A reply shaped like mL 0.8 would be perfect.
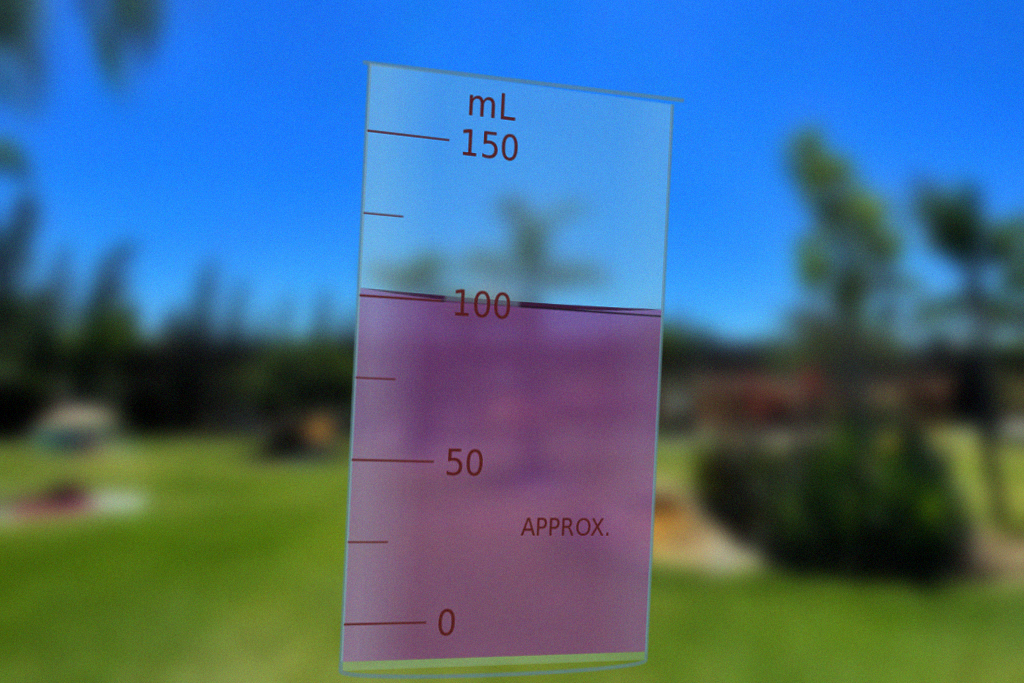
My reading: mL 100
